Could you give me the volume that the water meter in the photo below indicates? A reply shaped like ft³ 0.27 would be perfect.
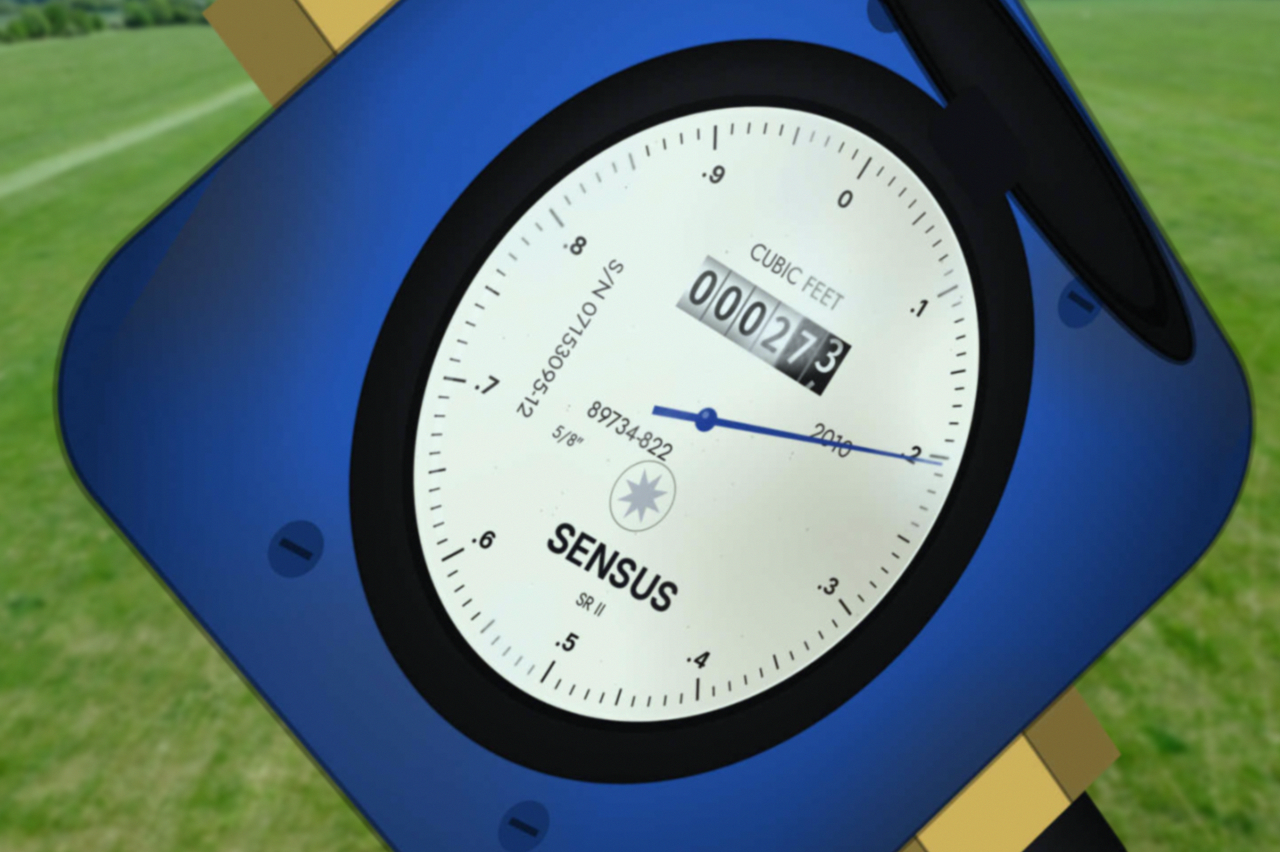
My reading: ft³ 273.20
